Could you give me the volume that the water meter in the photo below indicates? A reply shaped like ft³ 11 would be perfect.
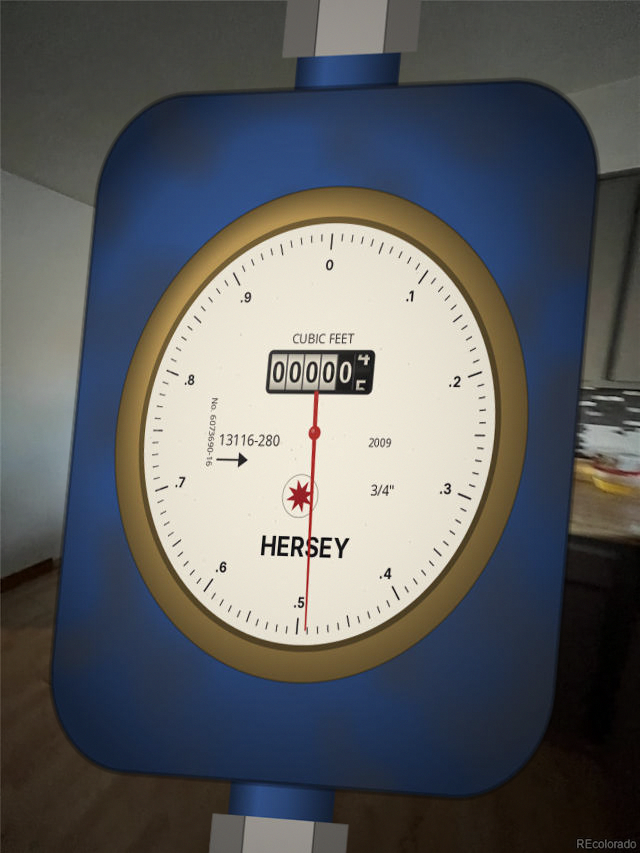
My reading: ft³ 4.49
